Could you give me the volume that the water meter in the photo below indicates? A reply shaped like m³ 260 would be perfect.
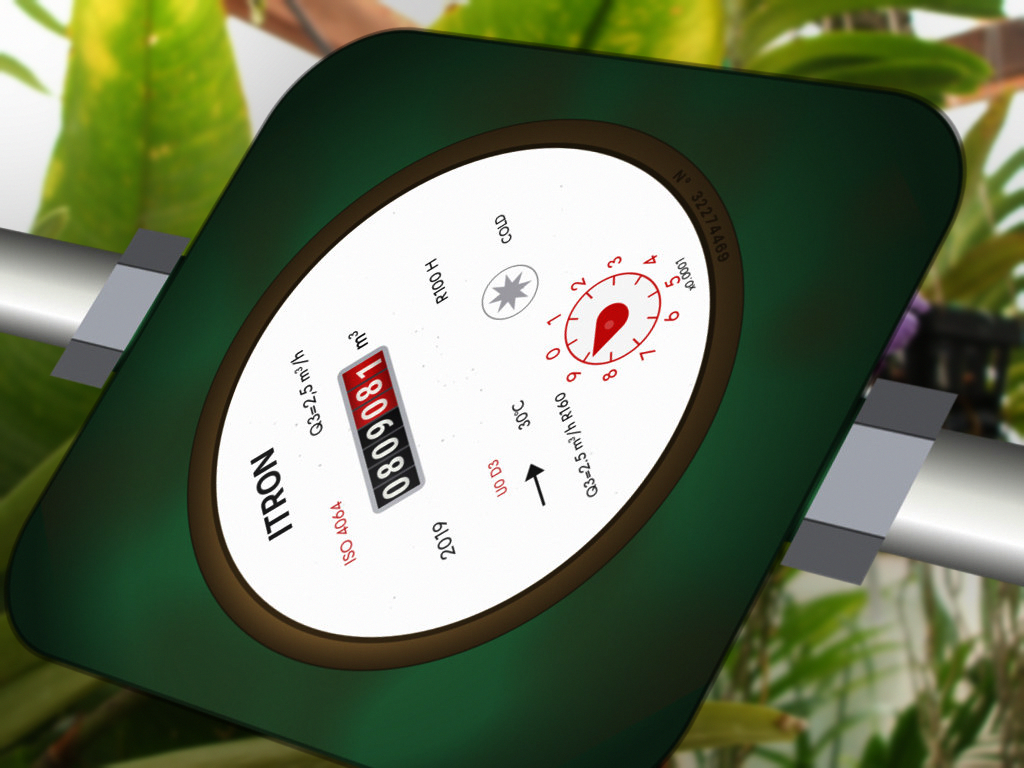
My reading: m³ 809.0808
